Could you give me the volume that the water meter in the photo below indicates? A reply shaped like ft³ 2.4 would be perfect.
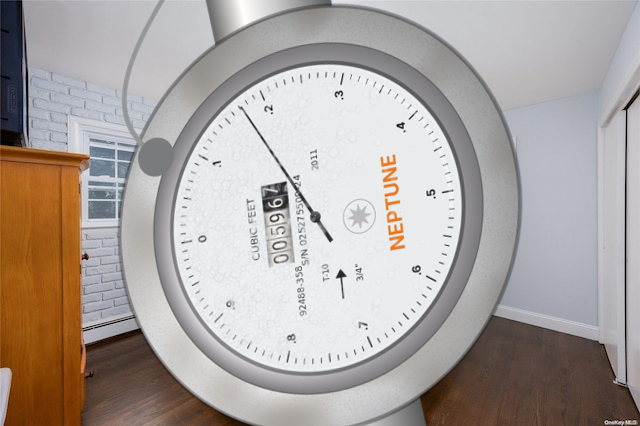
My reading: ft³ 5967.17
